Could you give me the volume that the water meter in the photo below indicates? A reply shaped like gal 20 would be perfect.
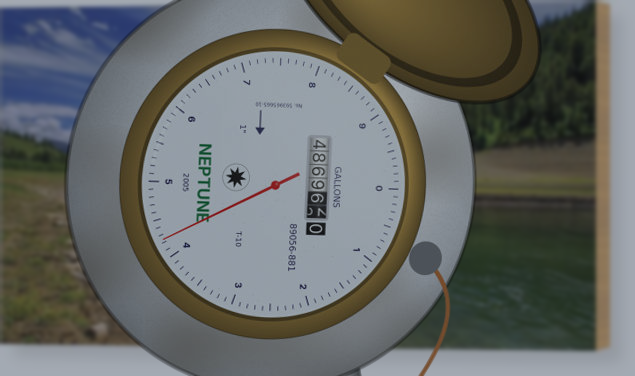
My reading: gal 4869624.2
